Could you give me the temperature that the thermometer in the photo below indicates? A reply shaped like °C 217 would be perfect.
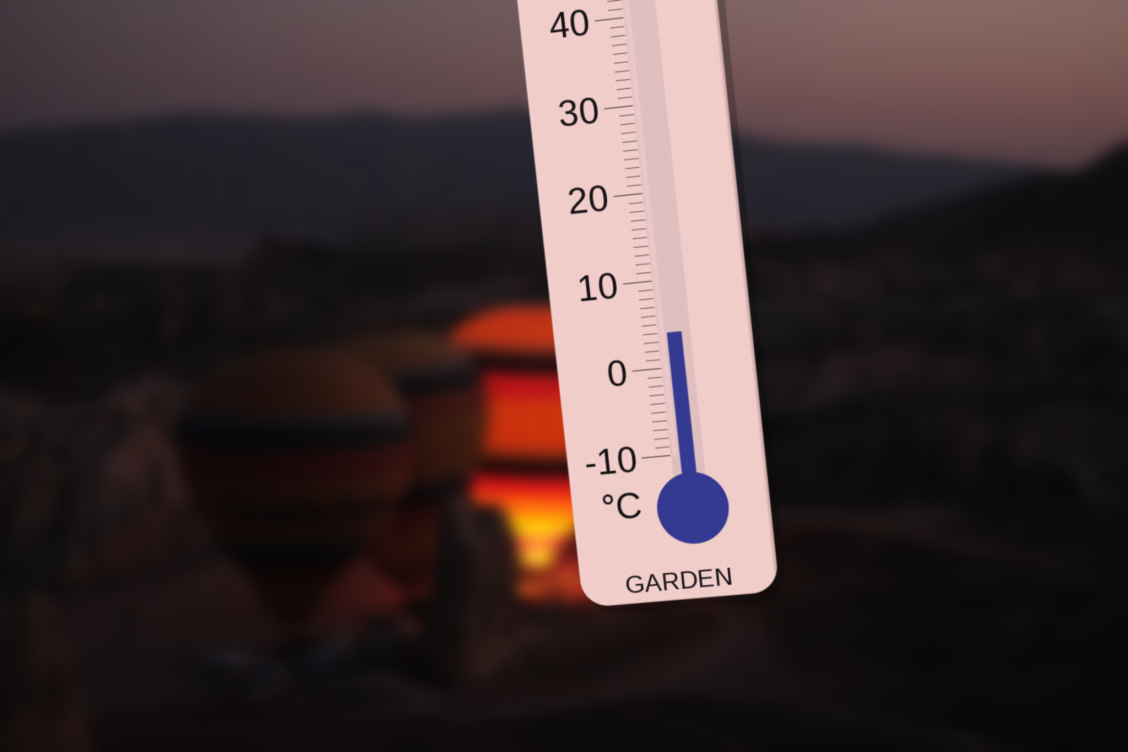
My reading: °C 4
